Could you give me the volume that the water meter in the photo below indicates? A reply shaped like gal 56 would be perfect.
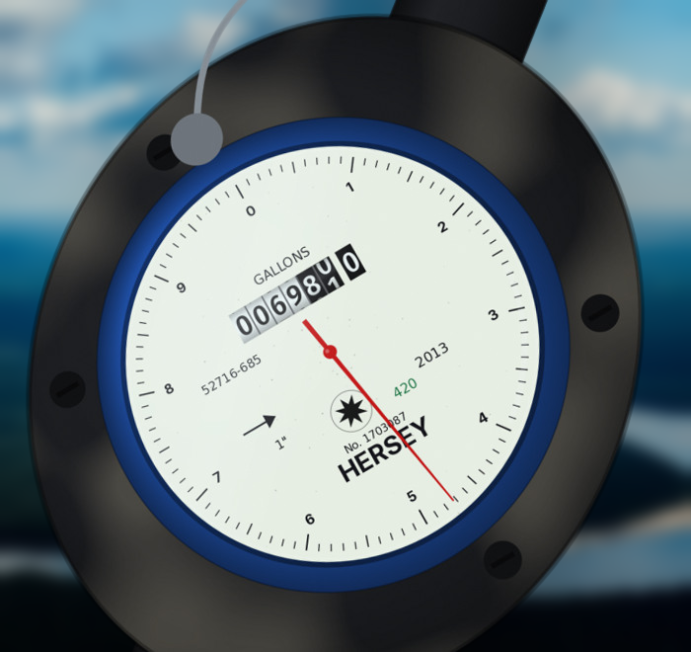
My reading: gal 69804.7
